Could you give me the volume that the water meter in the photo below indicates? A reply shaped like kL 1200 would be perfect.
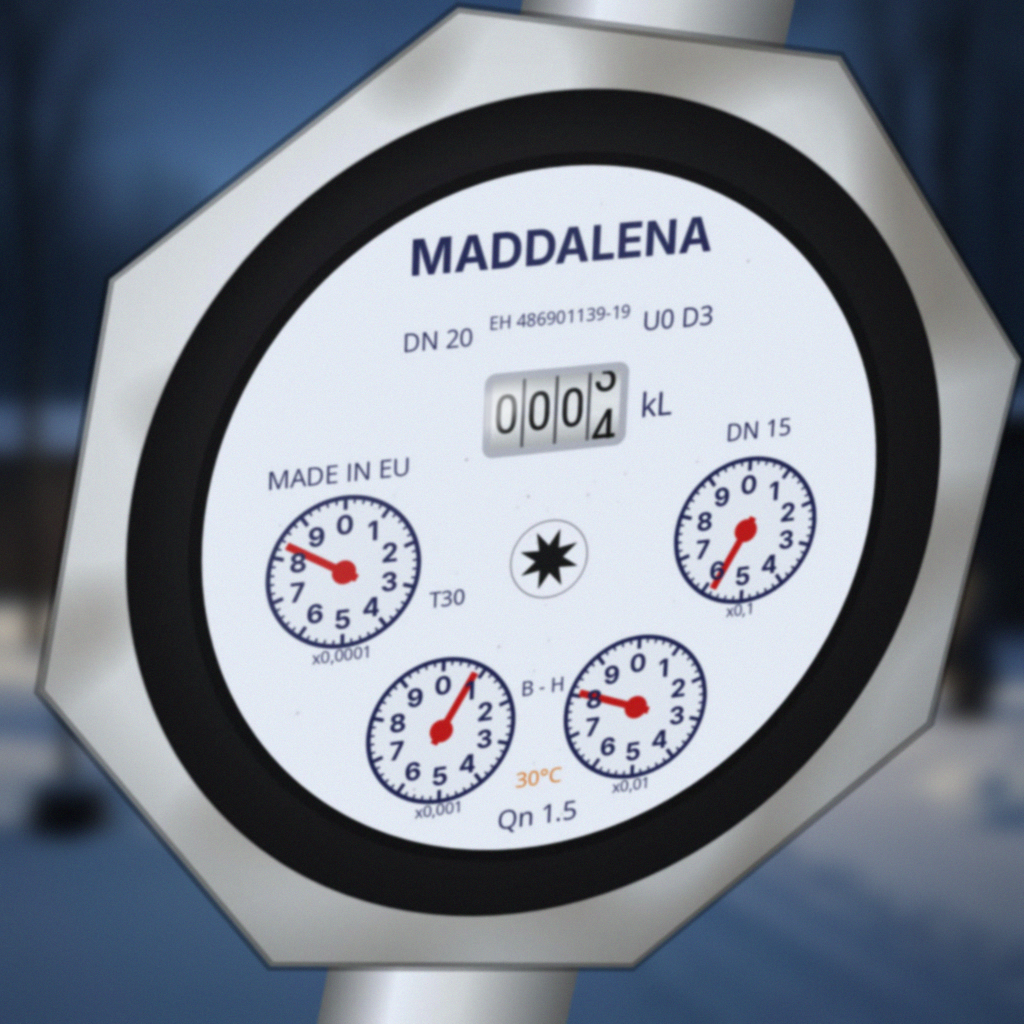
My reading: kL 3.5808
